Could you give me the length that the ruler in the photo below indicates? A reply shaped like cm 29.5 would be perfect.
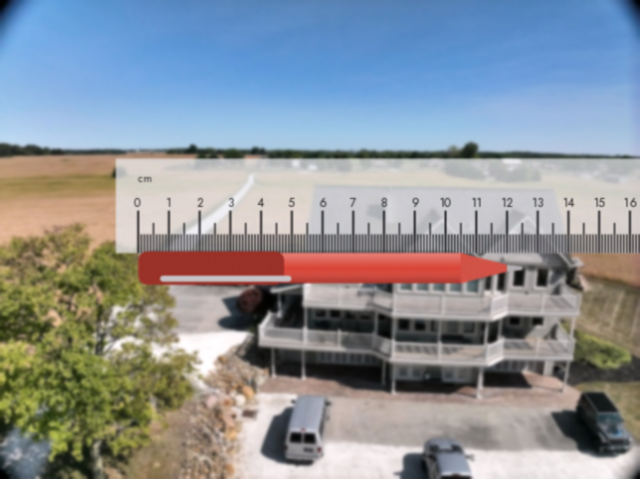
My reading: cm 12.5
